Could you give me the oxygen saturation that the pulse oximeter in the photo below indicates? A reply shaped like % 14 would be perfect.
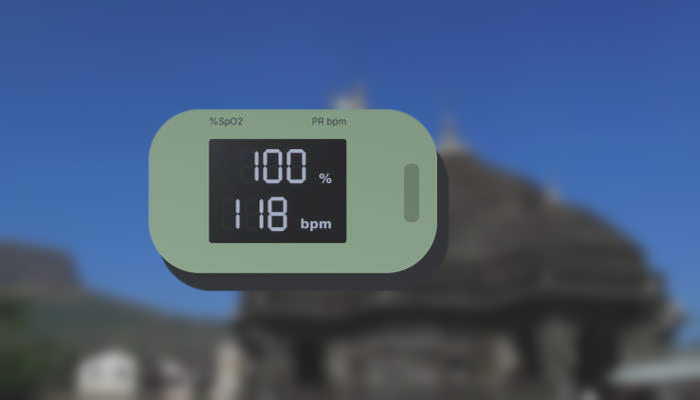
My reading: % 100
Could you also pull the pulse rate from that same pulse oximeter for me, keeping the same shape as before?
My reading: bpm 118
